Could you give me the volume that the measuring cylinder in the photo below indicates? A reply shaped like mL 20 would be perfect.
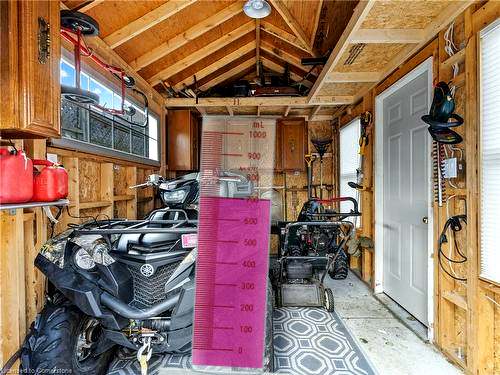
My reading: mL 700
